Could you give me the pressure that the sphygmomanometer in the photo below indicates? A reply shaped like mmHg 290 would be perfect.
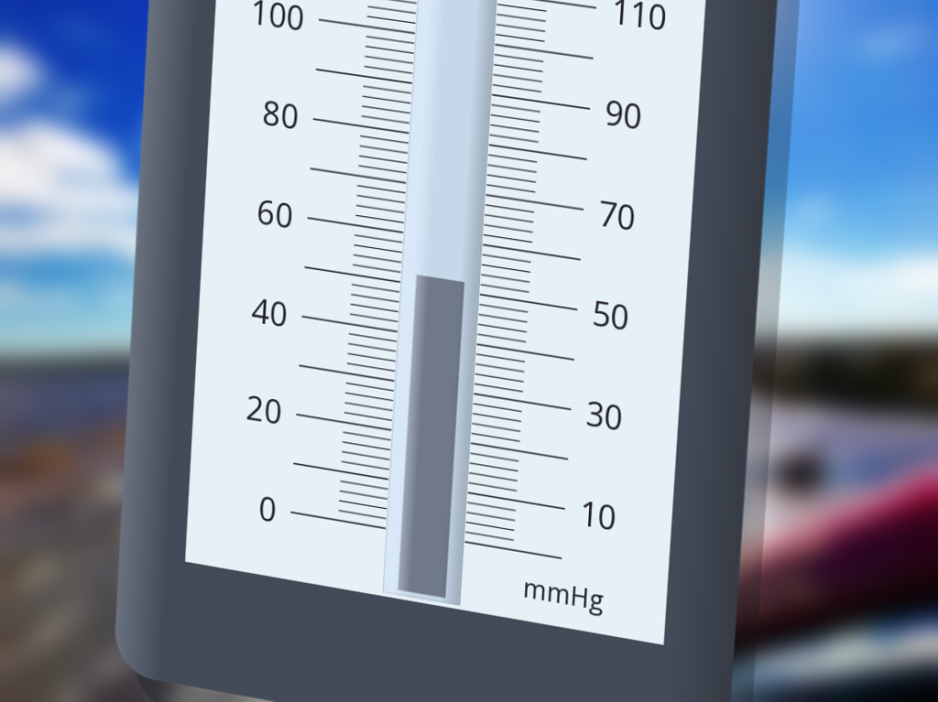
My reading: mmHg 52
